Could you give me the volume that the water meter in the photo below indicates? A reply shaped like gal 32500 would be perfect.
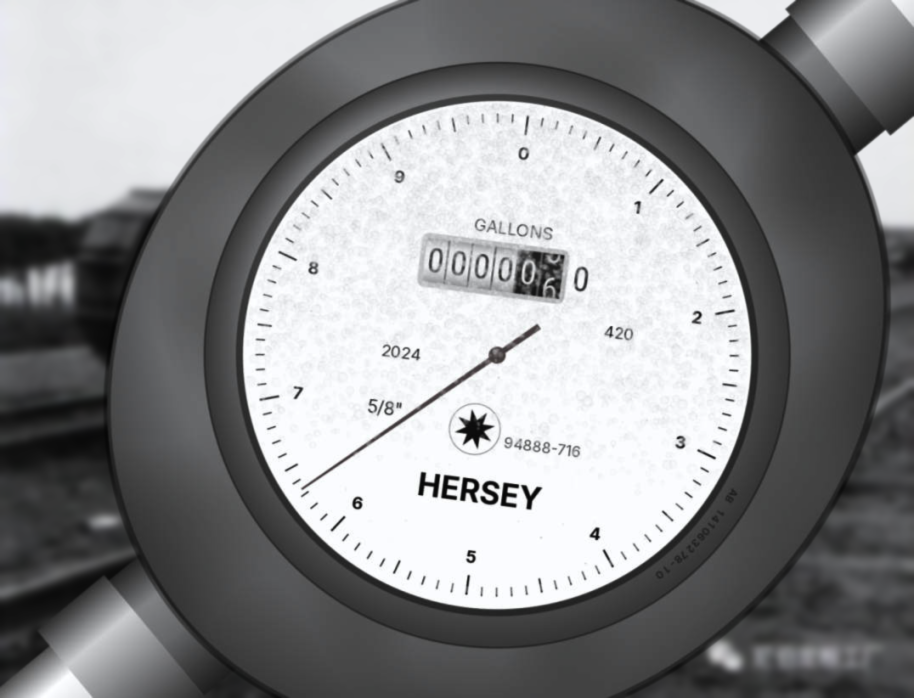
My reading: gal 56.3
